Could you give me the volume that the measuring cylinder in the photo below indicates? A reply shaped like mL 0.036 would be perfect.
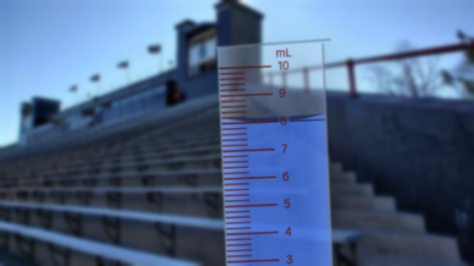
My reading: mL 8
